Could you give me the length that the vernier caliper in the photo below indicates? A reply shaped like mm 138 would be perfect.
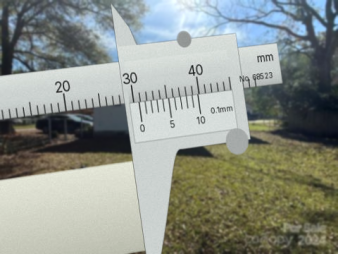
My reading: mm 30.8
